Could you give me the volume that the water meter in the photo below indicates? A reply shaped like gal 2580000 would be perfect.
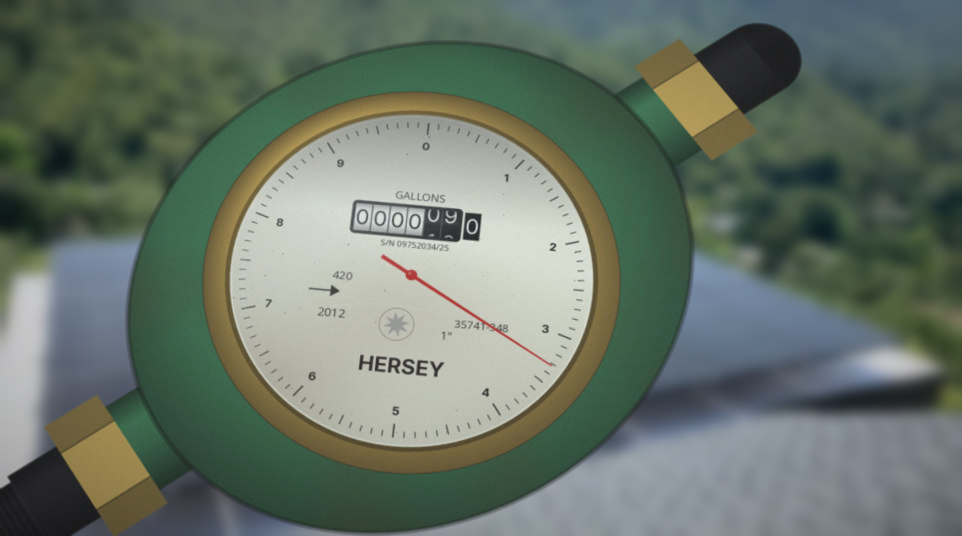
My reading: gal 93.3
